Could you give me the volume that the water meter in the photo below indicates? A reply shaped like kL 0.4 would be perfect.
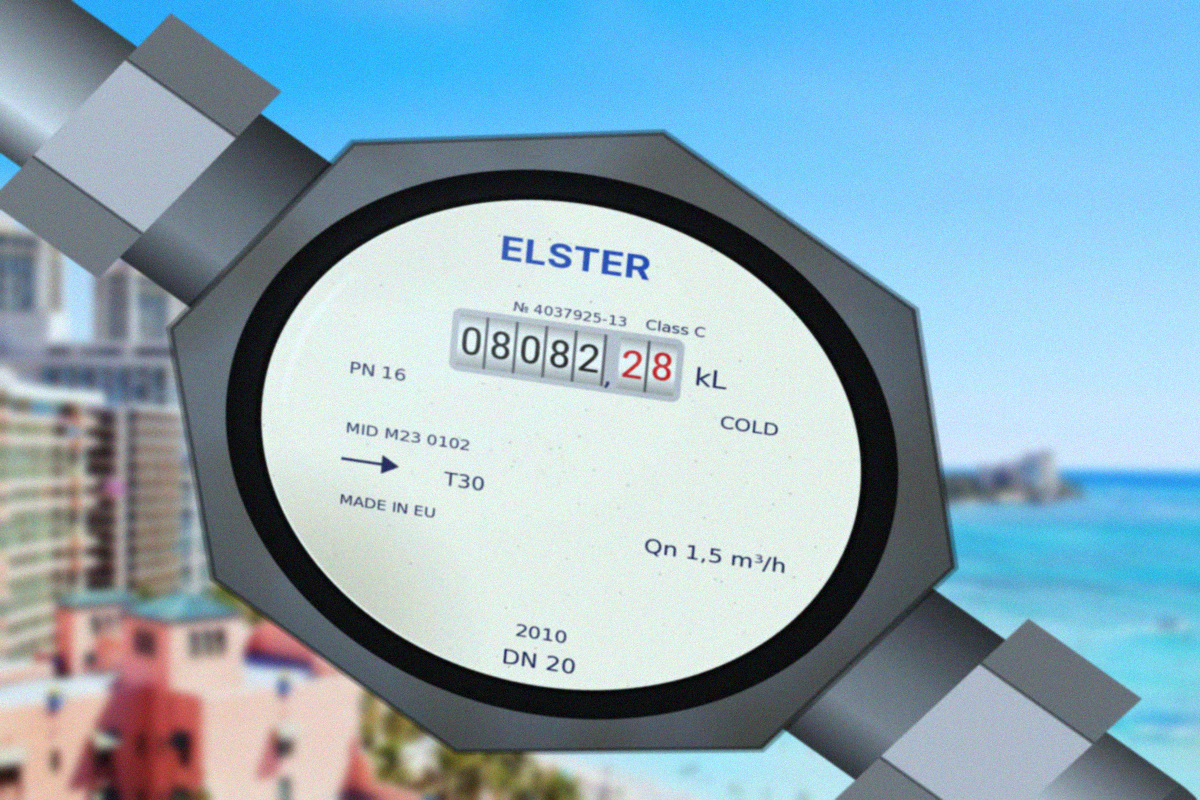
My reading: kL 8082.28
